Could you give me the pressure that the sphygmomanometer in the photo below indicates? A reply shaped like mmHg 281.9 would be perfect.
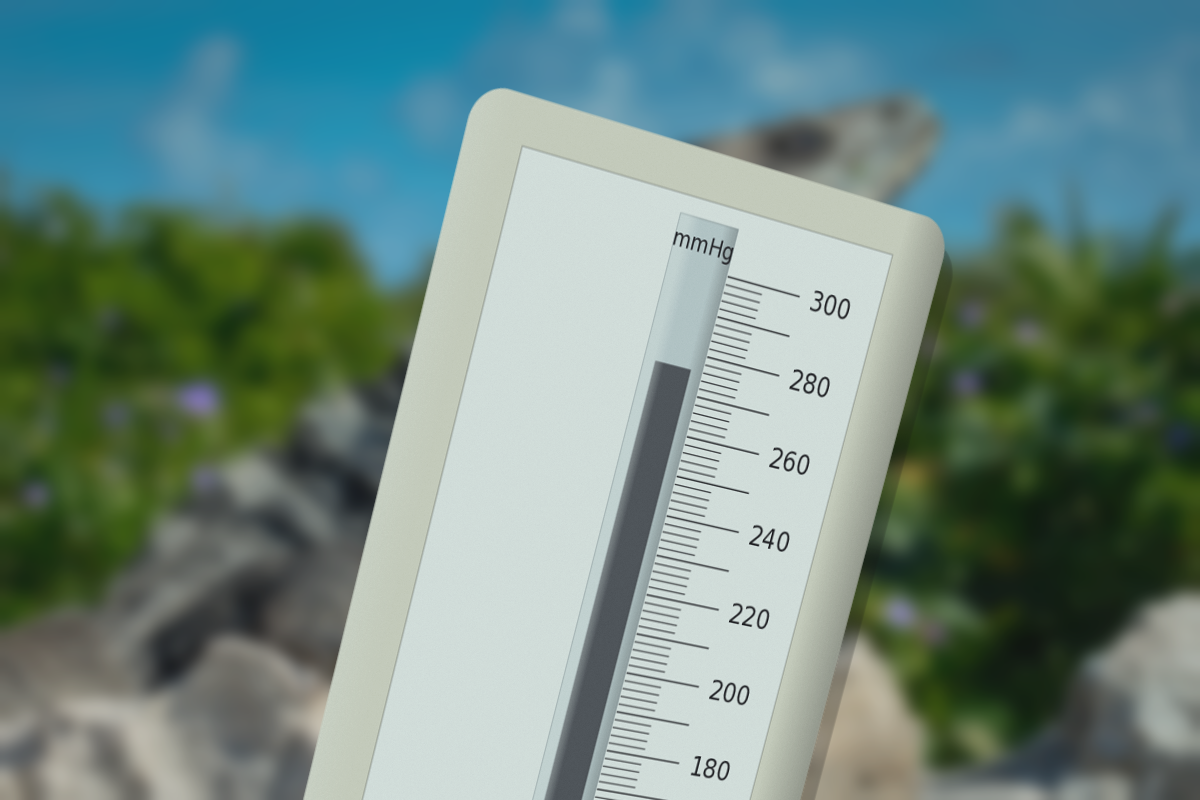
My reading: mmHg 276
